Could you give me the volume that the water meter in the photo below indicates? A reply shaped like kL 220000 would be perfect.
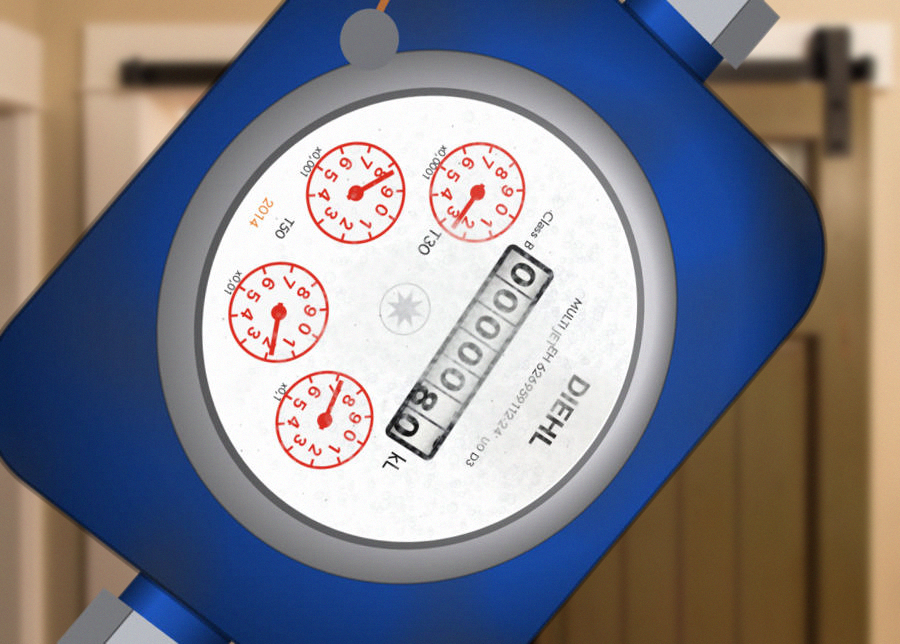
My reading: kL 79.7182
